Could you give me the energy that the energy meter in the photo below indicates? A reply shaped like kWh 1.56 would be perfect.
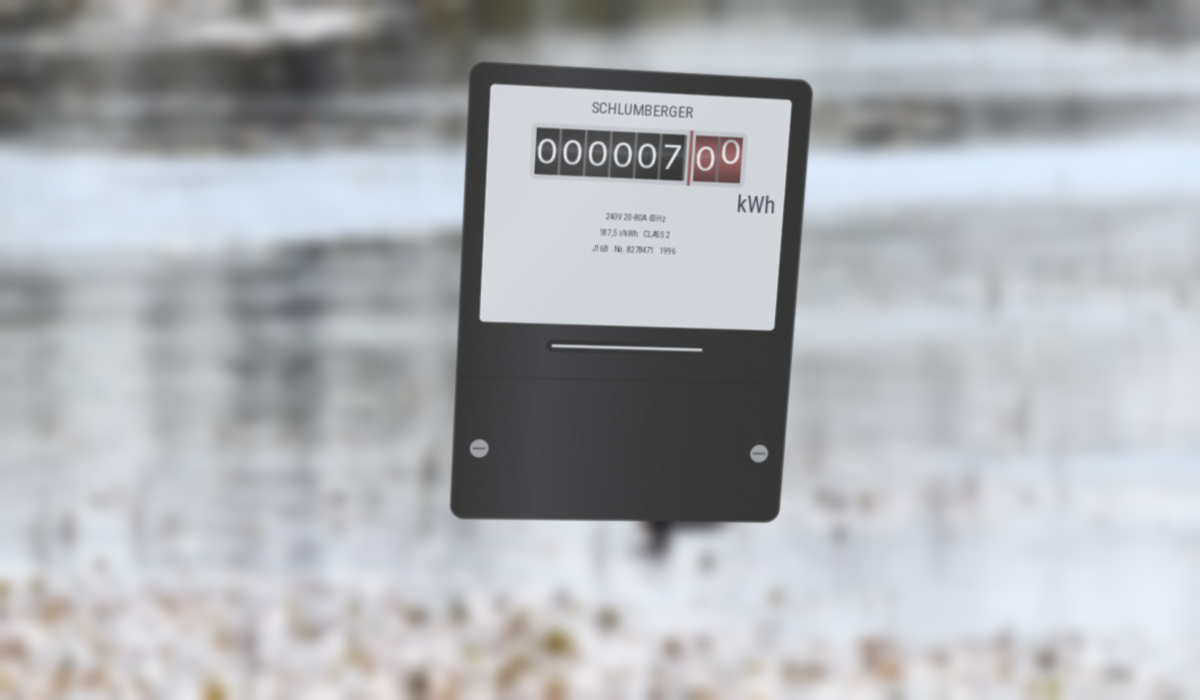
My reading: kWh 7.00
